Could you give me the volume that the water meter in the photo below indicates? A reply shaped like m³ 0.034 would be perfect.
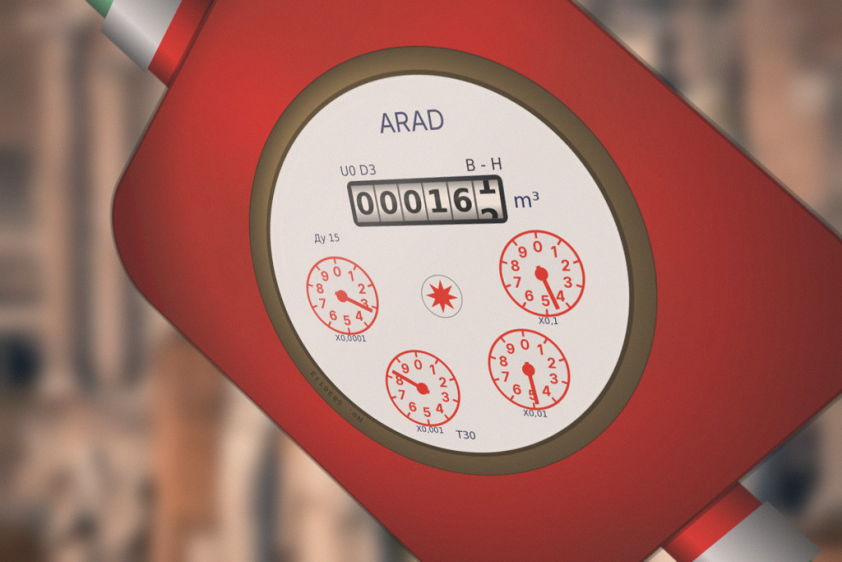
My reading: m³ 161.4483
